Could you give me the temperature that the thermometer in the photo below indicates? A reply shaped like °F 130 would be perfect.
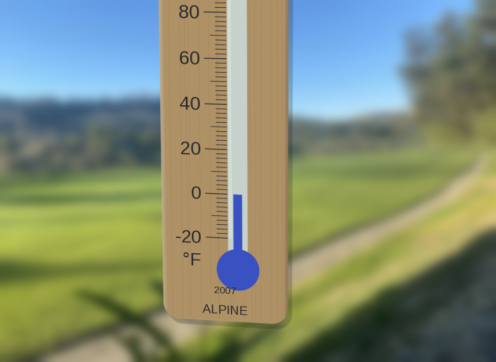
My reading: °F 0
